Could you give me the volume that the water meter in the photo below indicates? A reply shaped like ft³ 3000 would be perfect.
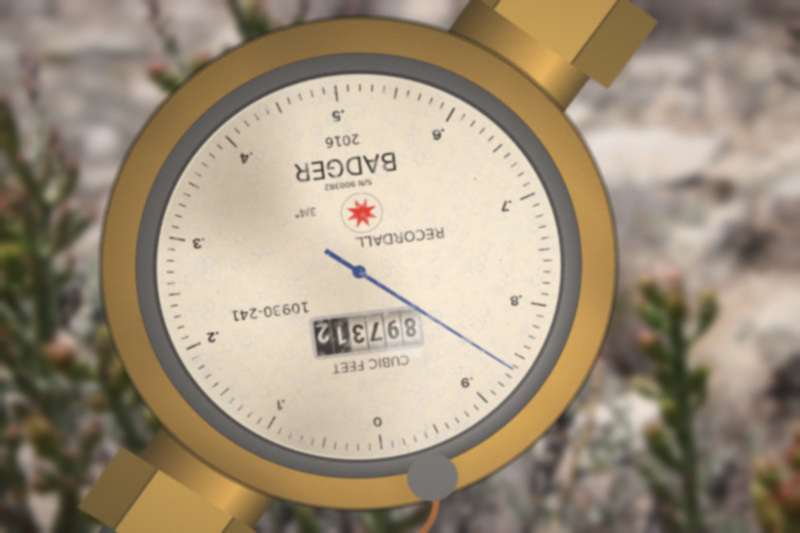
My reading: ft³ 897311.86
